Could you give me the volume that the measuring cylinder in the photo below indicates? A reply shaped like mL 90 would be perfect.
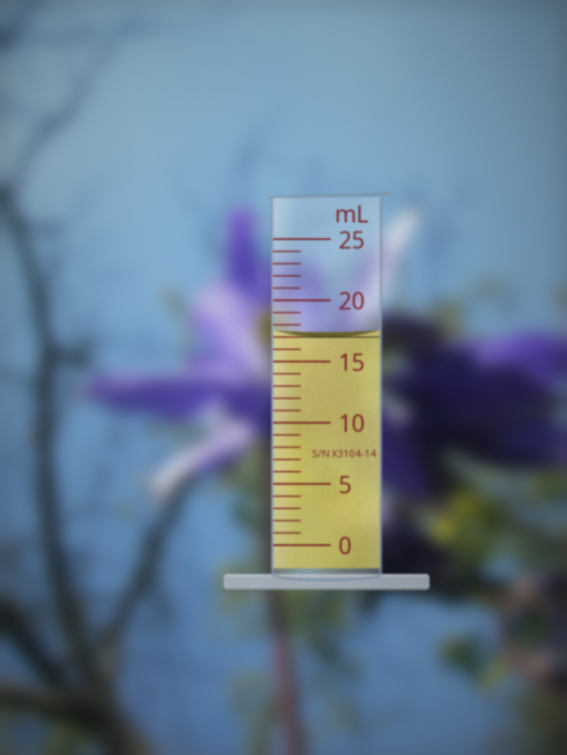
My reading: mL 17
